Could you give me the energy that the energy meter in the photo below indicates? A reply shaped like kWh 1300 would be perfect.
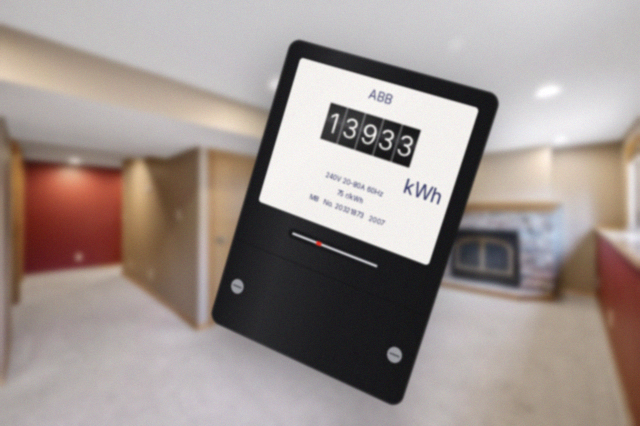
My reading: kWh 13933
